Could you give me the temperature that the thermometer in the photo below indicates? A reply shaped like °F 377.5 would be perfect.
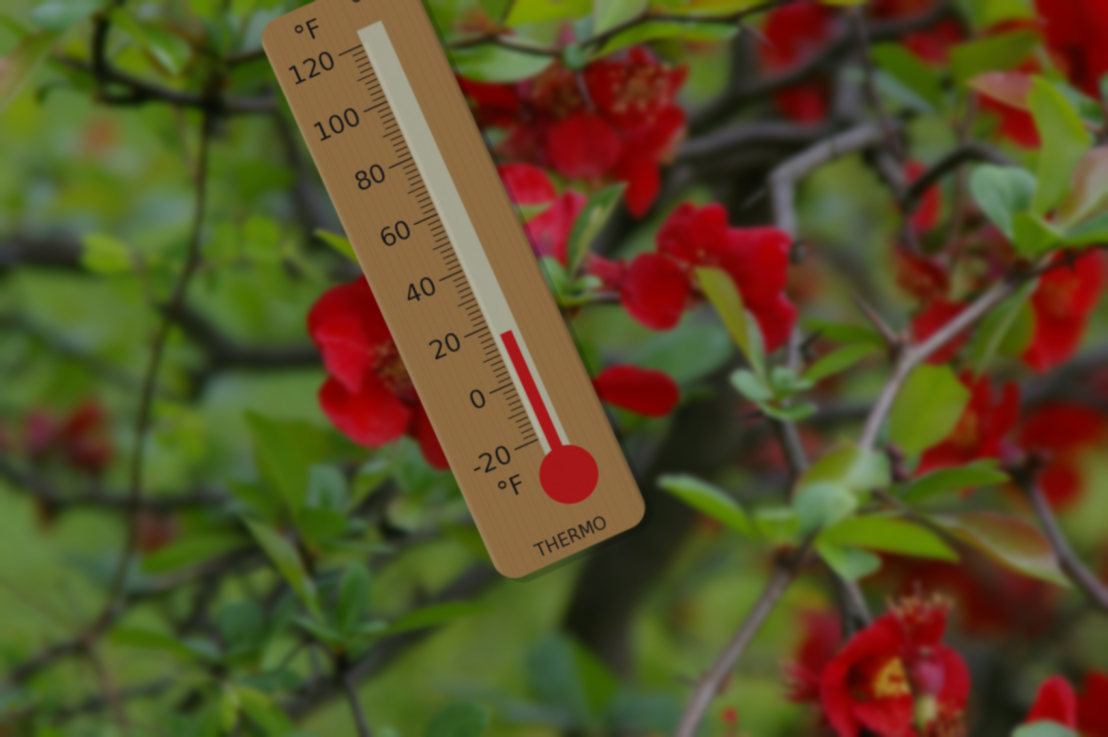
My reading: °F 16
